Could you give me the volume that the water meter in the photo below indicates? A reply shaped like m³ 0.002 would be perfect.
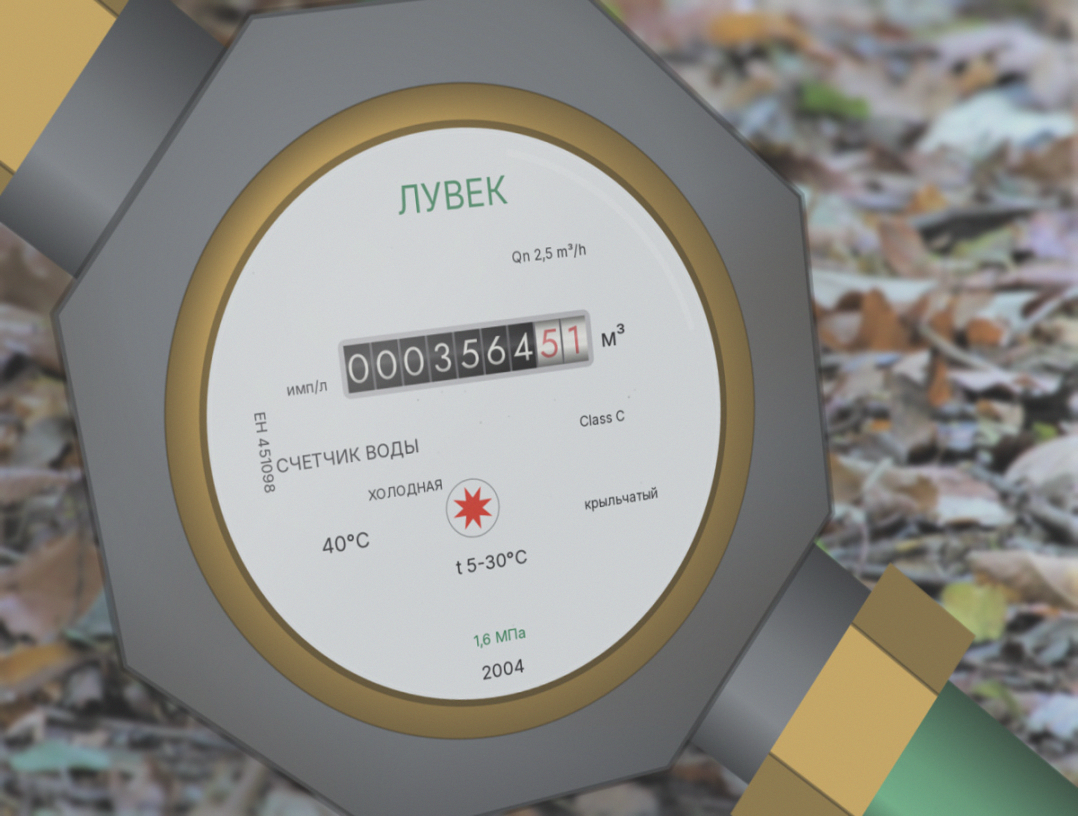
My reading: m³ 3564.51
